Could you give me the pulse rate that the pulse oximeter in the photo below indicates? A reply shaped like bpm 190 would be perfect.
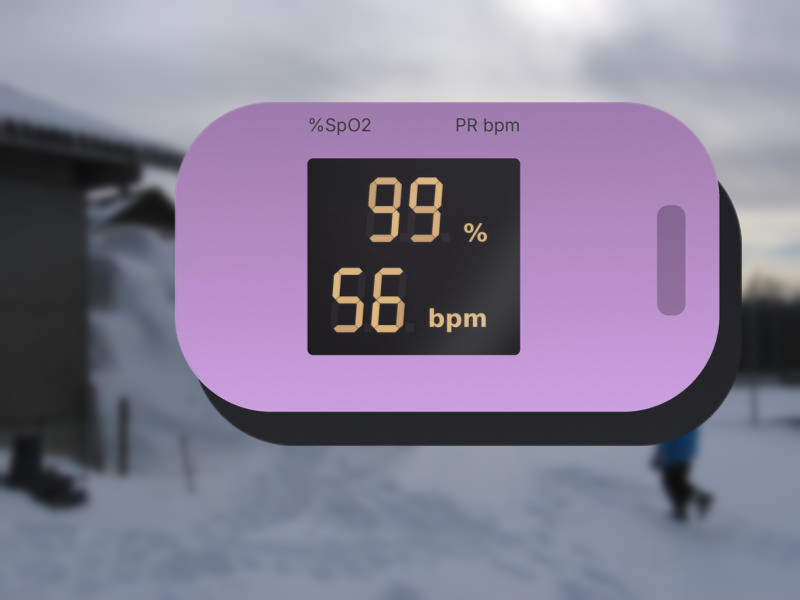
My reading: bpm 56
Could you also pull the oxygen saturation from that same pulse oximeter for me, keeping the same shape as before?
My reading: % 99
